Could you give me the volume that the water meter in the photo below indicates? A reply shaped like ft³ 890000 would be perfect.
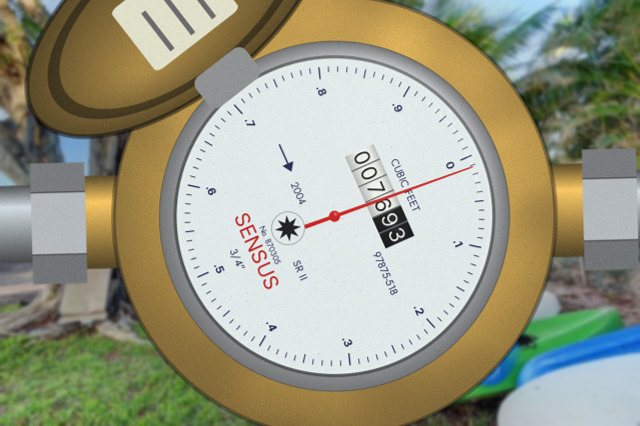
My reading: ft³ 7693.01
